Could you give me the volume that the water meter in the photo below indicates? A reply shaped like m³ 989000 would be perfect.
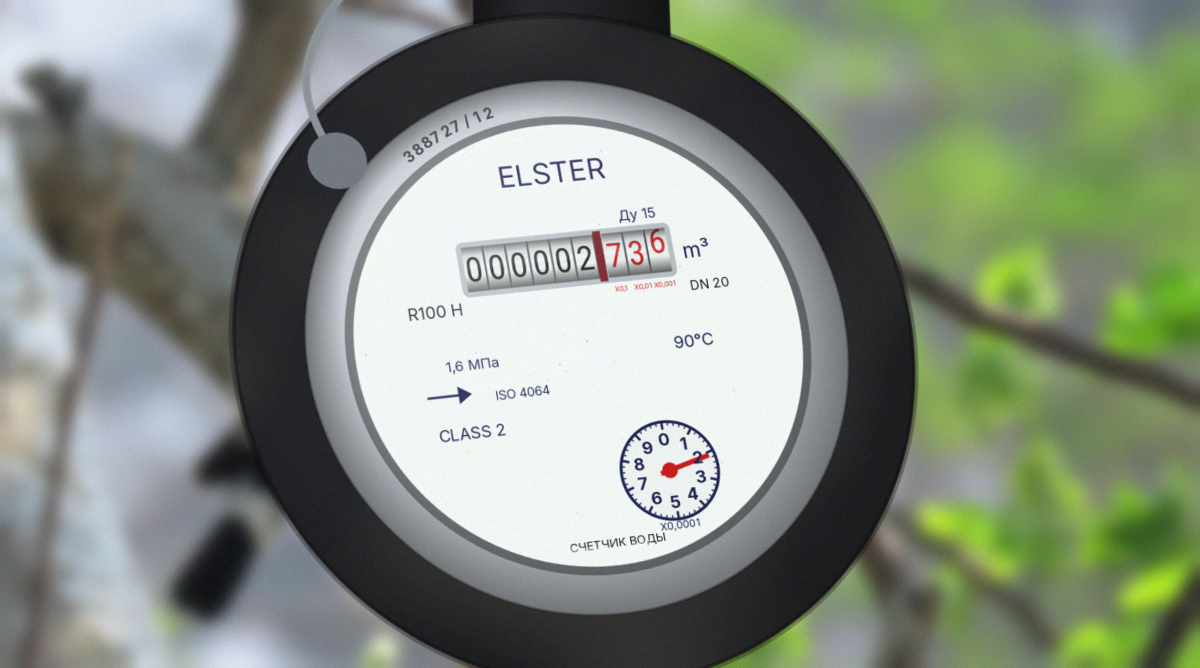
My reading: m³ 2.7362
